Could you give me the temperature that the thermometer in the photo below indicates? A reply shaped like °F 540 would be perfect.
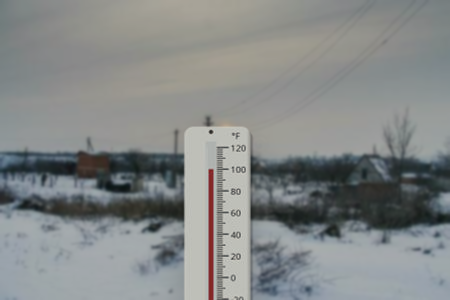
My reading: °F 100
